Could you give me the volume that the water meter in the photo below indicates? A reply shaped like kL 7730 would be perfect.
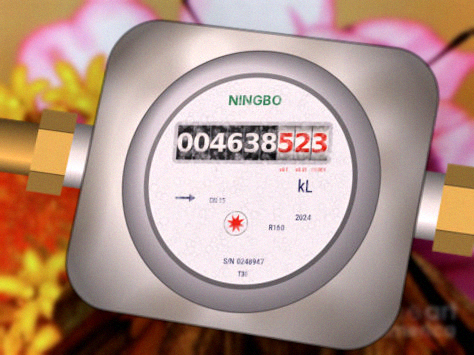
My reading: kL 4638.523
